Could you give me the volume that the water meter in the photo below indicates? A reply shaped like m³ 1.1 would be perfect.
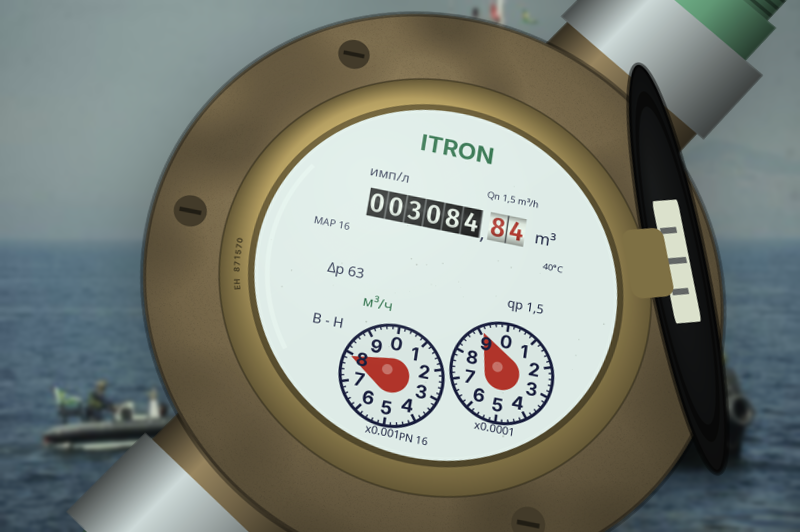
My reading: m³ 3084.8479
